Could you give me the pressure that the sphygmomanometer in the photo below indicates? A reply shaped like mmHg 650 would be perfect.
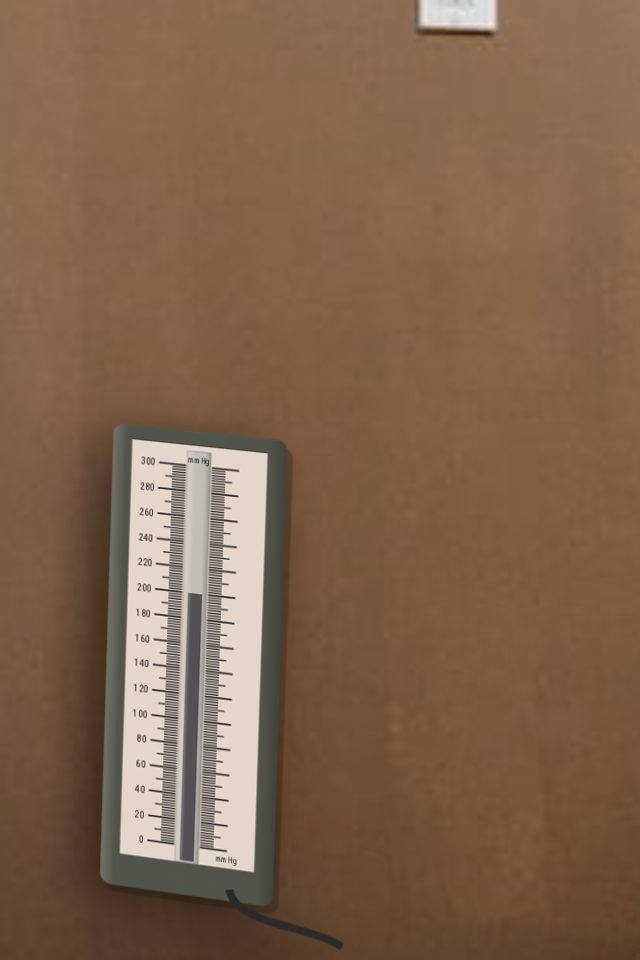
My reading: mmHg 200
